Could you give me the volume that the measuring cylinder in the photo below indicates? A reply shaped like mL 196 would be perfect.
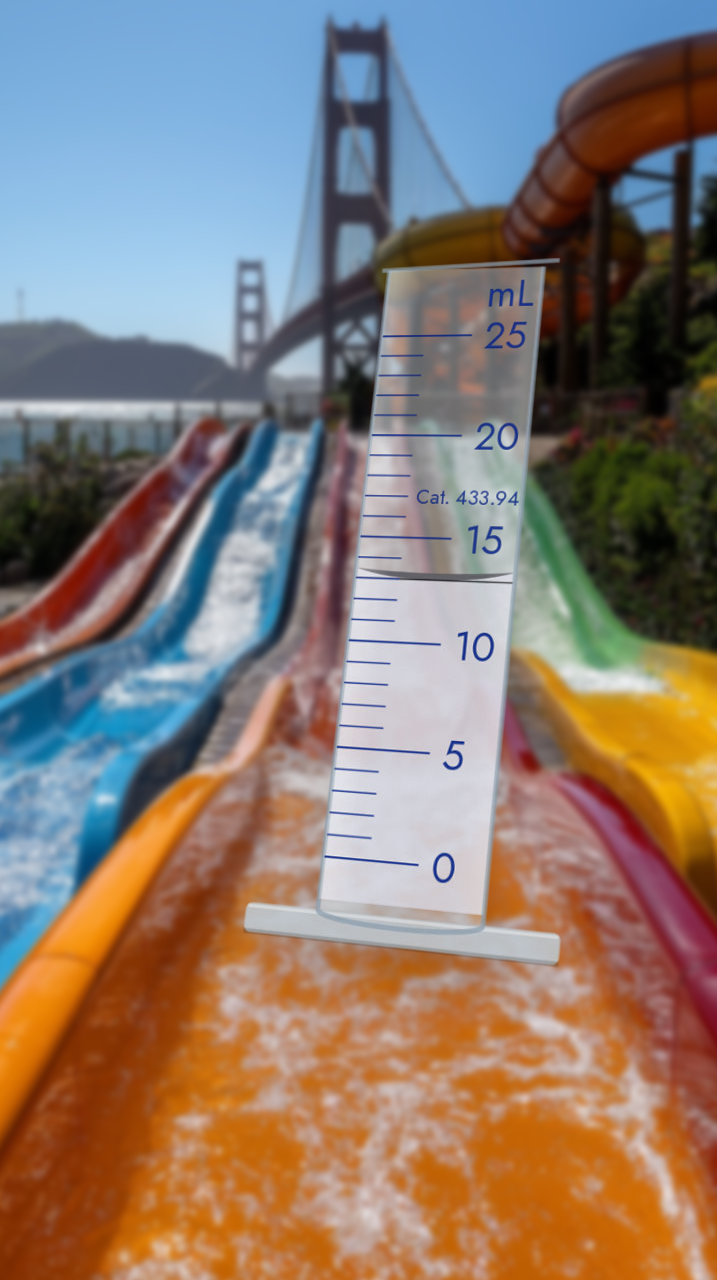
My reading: mL 13
